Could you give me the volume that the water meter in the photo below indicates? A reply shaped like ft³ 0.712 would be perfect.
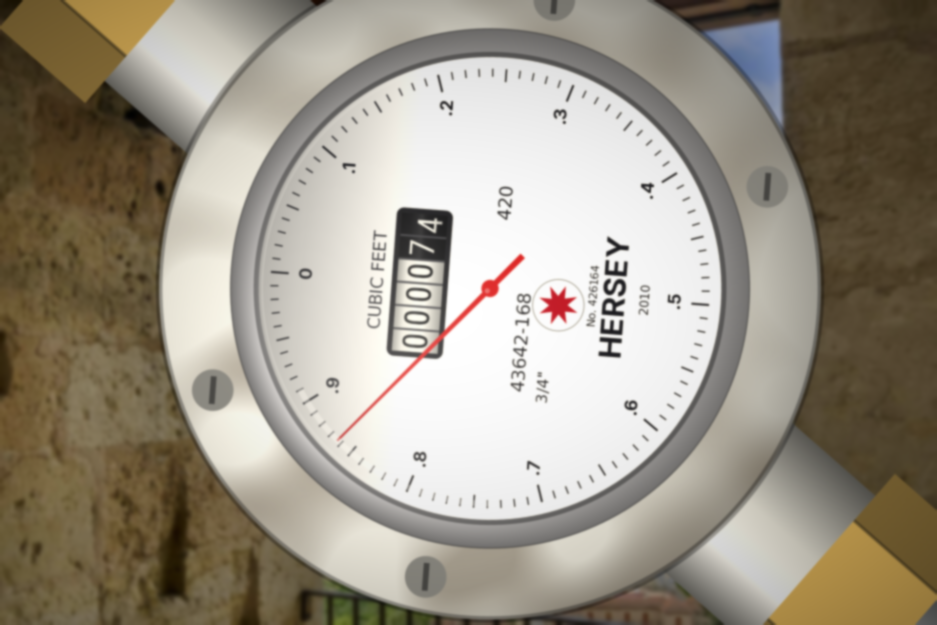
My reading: ft³ 73.86
